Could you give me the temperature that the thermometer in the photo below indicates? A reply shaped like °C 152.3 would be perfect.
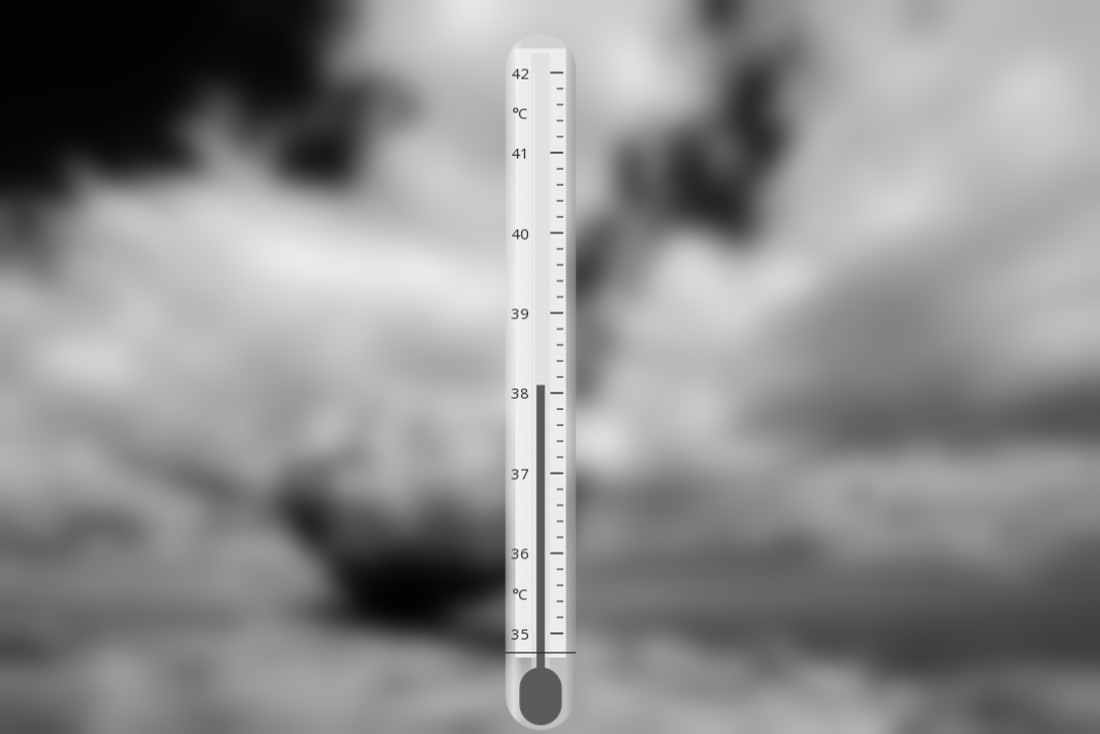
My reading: °C 38.1
